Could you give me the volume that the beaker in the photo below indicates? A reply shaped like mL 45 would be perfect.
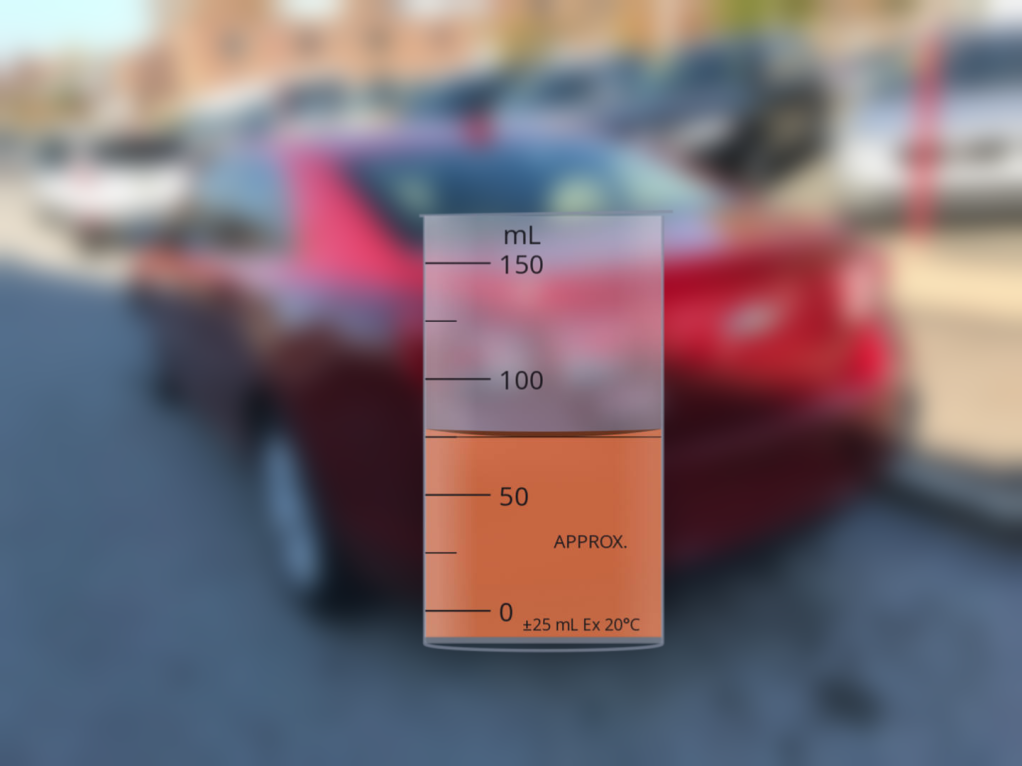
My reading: mL 75
